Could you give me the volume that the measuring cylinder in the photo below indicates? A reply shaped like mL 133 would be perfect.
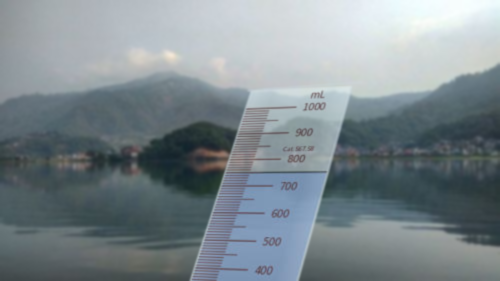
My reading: mL 750
